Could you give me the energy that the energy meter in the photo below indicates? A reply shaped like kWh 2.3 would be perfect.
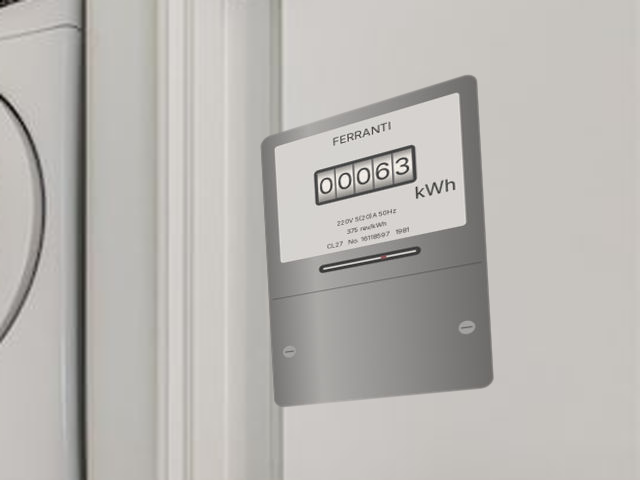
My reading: kWh 63
